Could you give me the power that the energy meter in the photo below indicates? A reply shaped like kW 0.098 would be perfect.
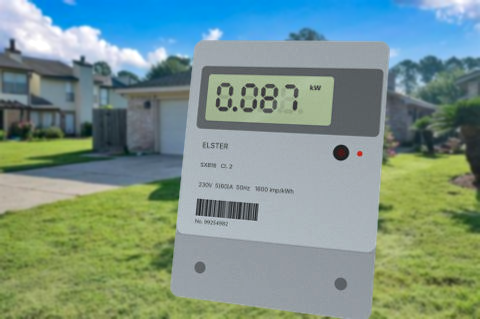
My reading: kW 0.087
